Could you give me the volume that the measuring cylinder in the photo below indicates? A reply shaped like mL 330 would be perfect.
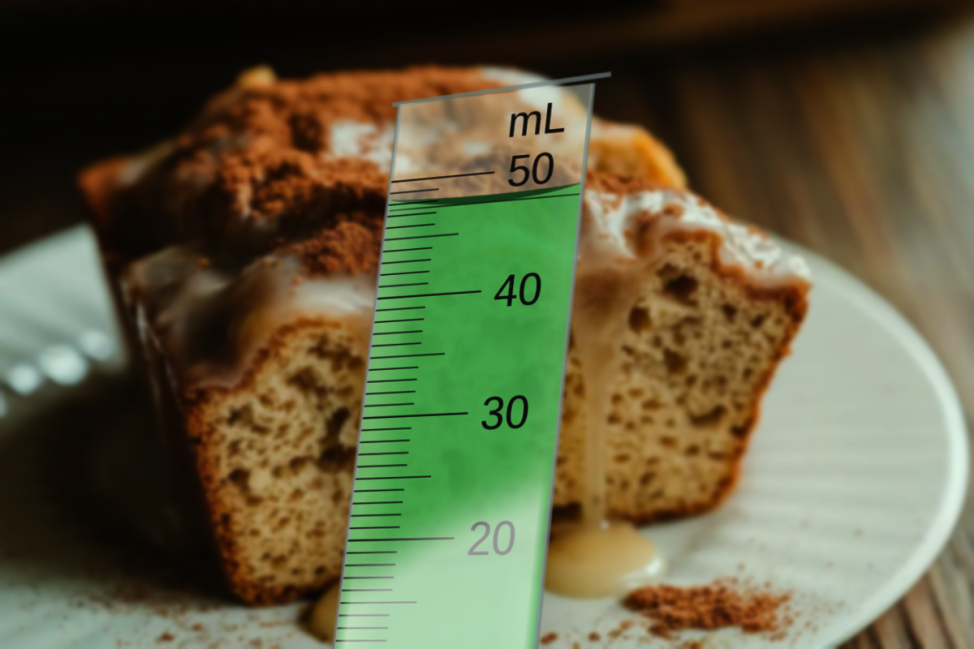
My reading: mL 47.5
